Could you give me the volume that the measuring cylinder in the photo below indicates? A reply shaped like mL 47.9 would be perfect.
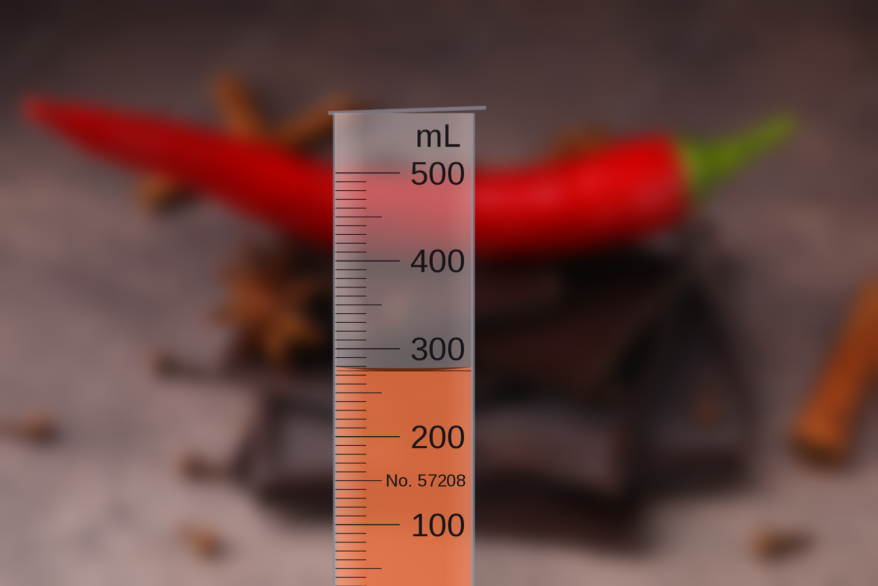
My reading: mL 275
